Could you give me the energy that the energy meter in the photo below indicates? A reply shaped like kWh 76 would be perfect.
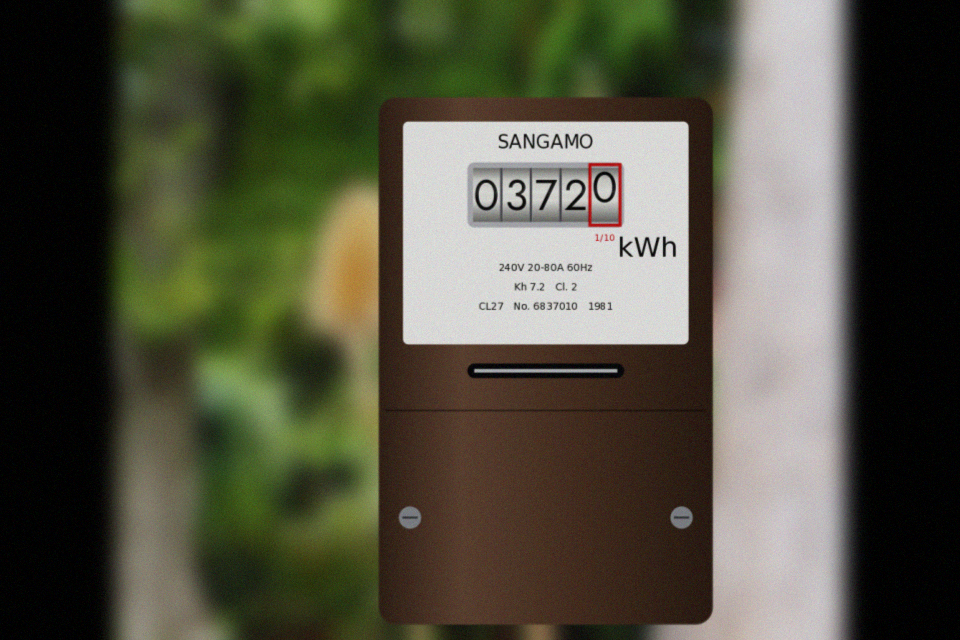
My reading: kWh 372.0
